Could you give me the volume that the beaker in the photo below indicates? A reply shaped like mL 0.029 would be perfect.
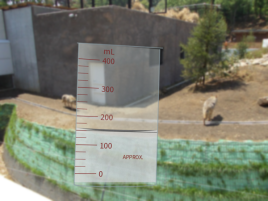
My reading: mL 150
